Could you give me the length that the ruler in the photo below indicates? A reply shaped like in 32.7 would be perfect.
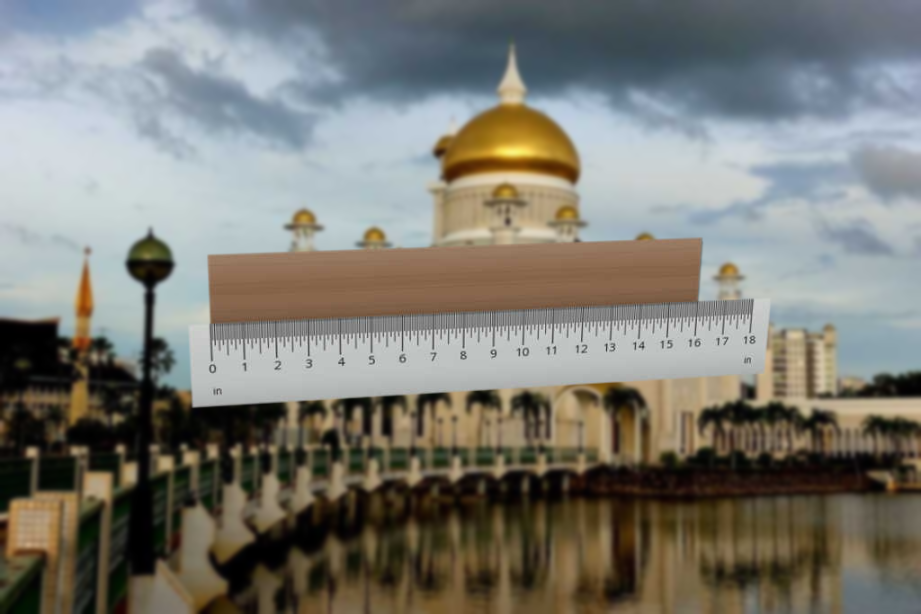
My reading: in 16
